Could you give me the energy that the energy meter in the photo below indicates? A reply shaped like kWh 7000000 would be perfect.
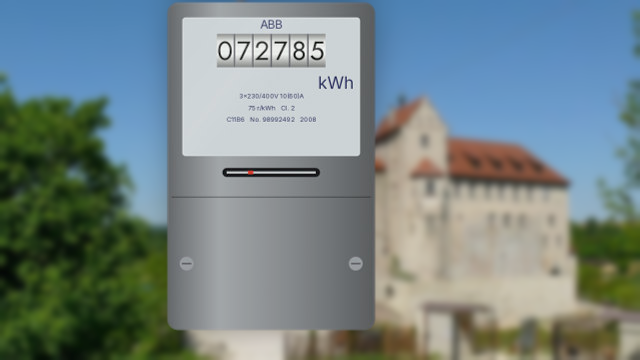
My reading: kWh 72785
